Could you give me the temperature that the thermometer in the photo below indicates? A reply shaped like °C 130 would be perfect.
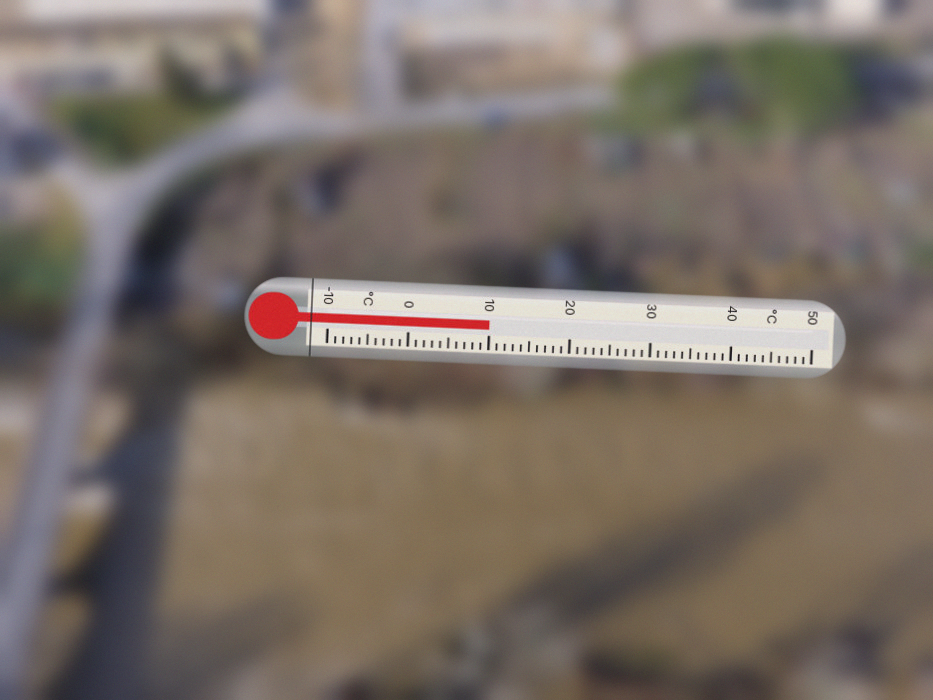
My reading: °C 10
